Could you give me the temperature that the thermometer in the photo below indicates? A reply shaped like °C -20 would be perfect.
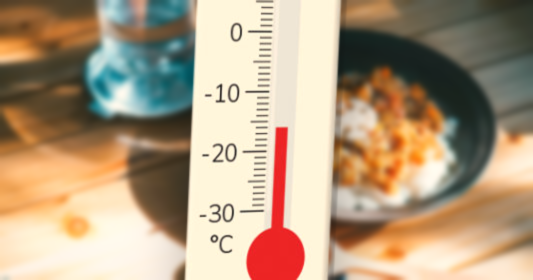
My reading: °C -16
